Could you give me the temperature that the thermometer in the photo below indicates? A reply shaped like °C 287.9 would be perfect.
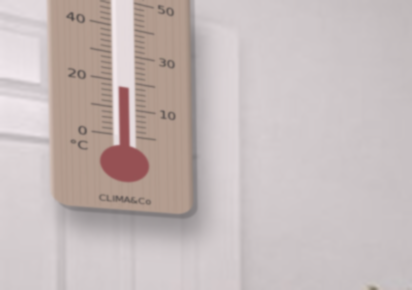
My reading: °C 18
